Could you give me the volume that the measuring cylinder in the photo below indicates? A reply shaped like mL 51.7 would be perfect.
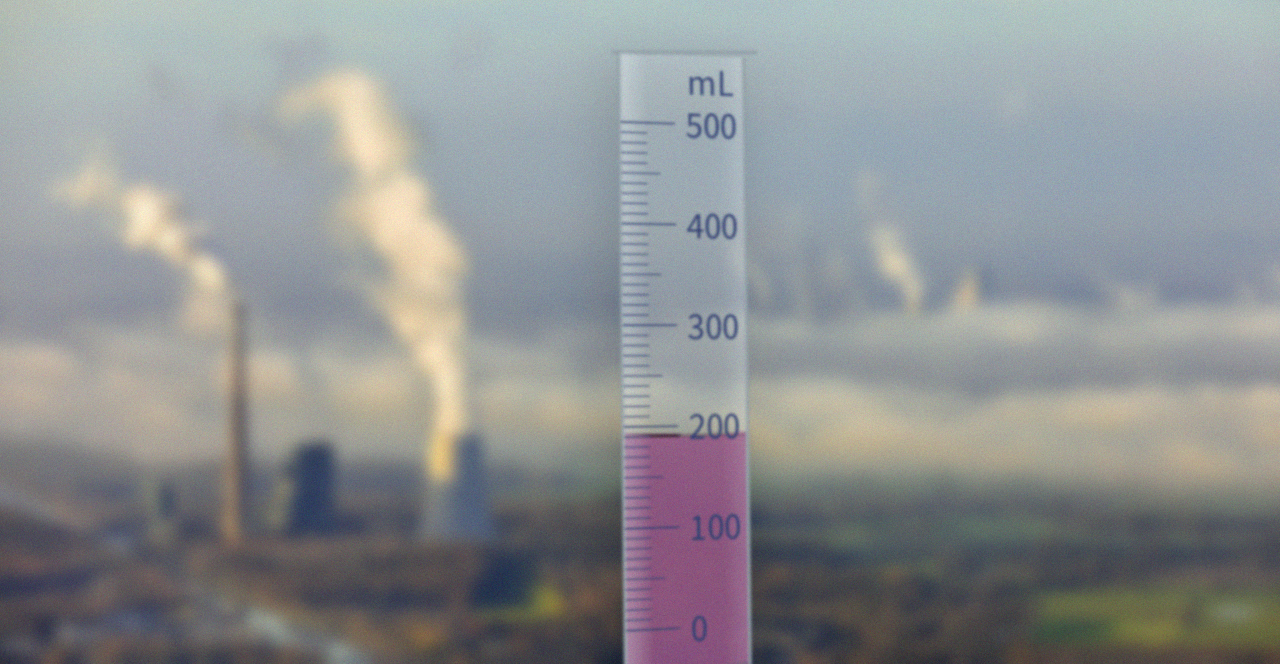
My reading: mL 190
